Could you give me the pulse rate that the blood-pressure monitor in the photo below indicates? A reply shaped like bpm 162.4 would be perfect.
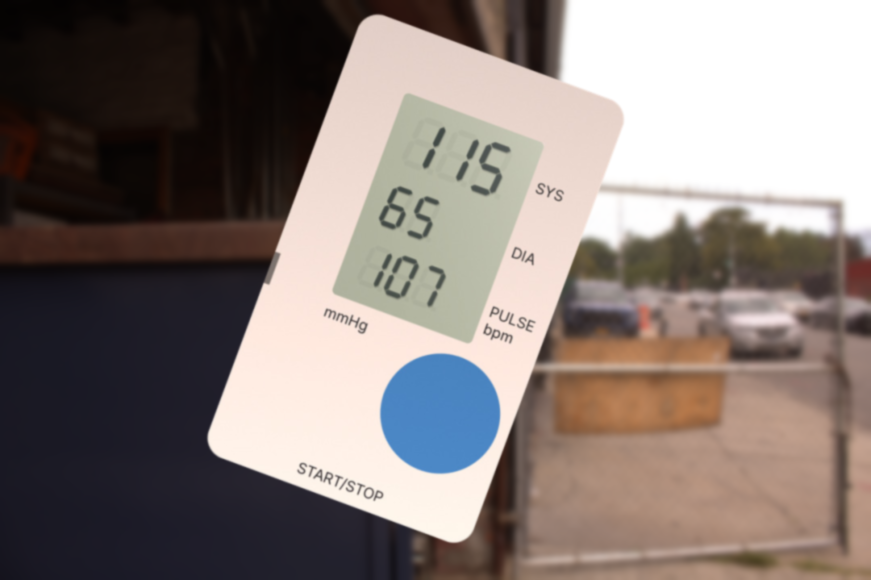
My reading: bpm 107
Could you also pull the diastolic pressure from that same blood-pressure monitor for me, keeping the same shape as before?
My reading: mmHg 65
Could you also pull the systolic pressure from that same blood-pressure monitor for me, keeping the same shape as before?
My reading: mmHg 115
